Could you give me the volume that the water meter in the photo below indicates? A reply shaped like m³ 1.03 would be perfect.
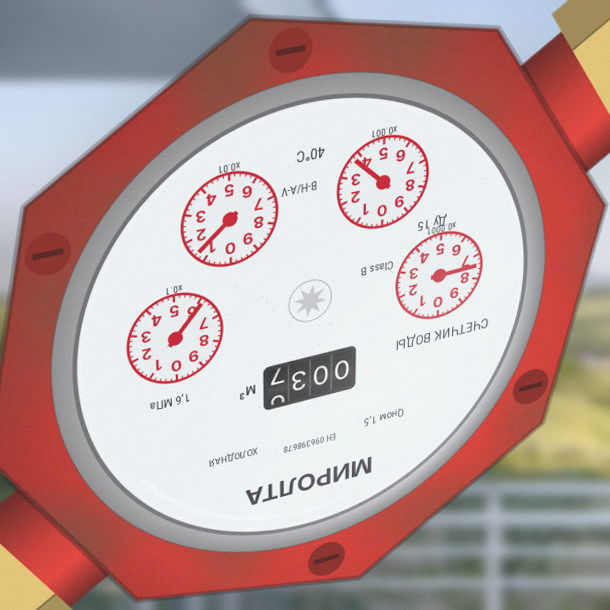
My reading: m³ 36.6137
